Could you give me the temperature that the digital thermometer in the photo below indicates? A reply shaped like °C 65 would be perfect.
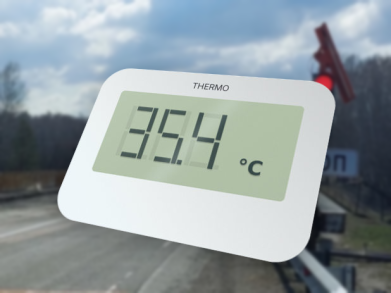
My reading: °C 35.4
